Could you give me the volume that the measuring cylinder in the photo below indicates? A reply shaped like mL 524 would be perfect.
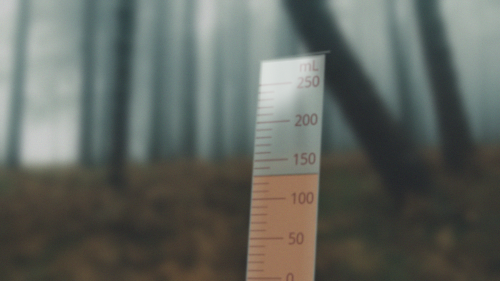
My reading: mL 130
